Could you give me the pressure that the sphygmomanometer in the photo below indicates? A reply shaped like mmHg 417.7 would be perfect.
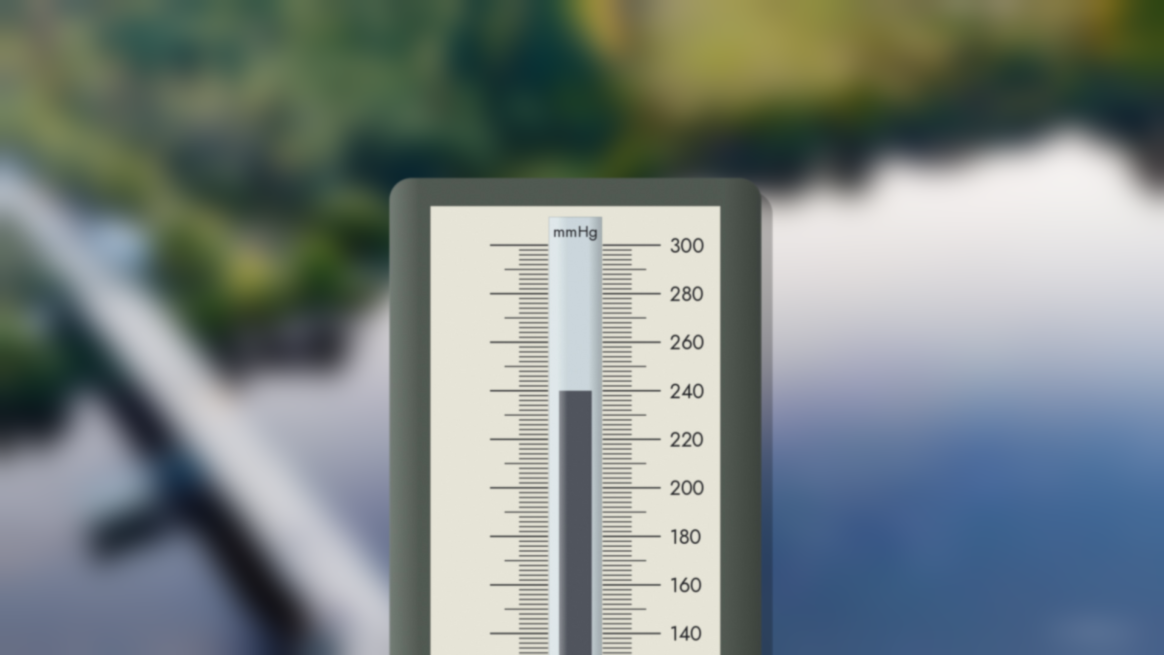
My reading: mmHg 240
